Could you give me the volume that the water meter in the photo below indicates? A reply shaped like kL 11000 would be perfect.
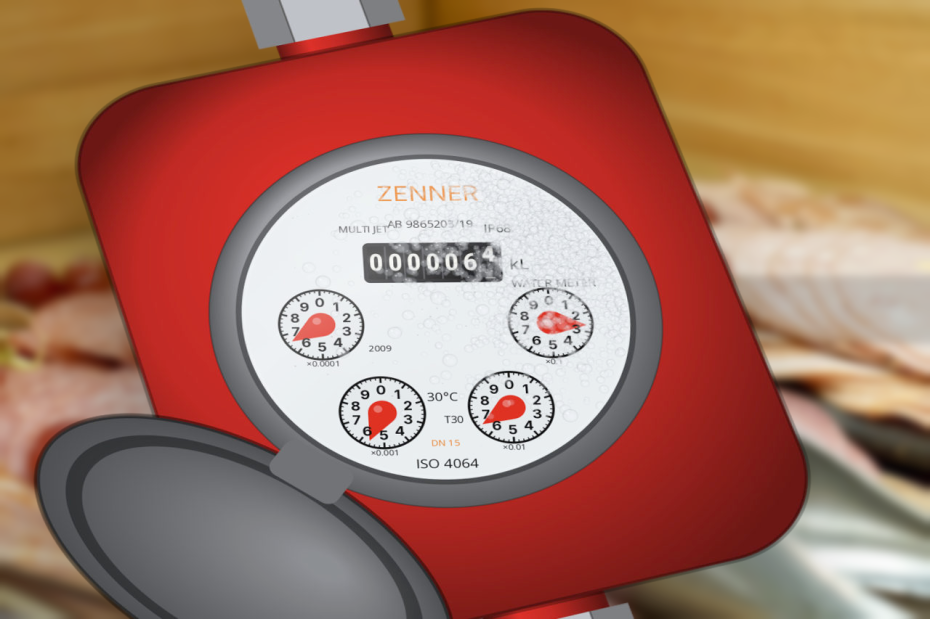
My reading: kL 64.2656
